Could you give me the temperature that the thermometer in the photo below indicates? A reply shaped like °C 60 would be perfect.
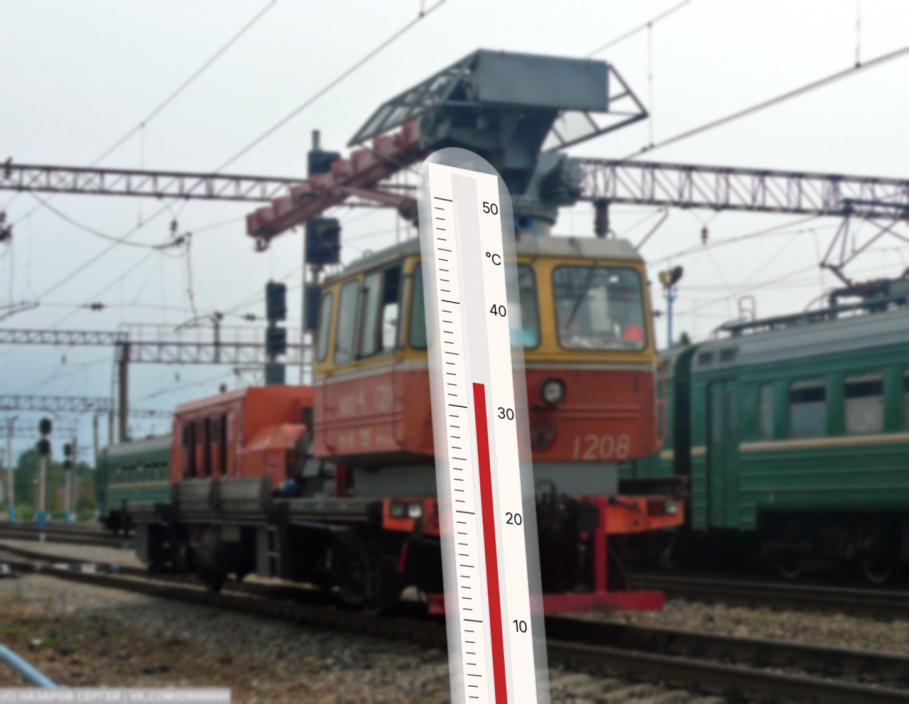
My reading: °C 32.5
